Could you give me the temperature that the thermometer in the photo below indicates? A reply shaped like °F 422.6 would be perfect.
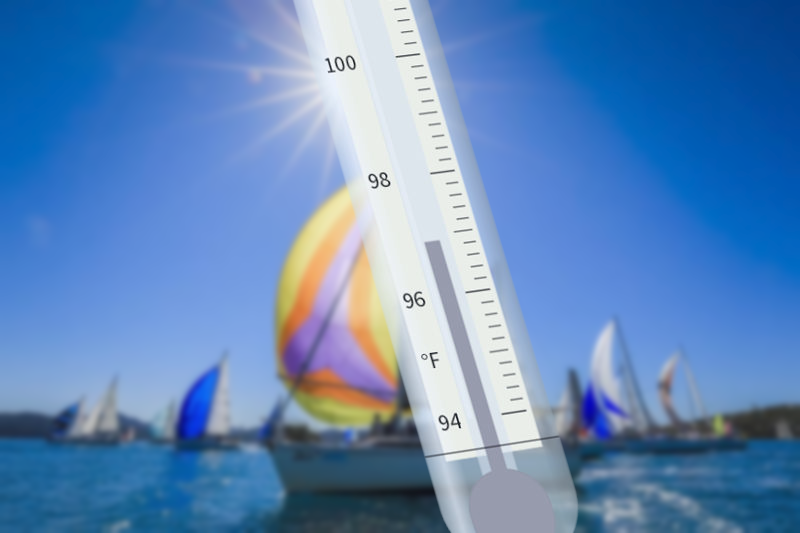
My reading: °F 96.9
